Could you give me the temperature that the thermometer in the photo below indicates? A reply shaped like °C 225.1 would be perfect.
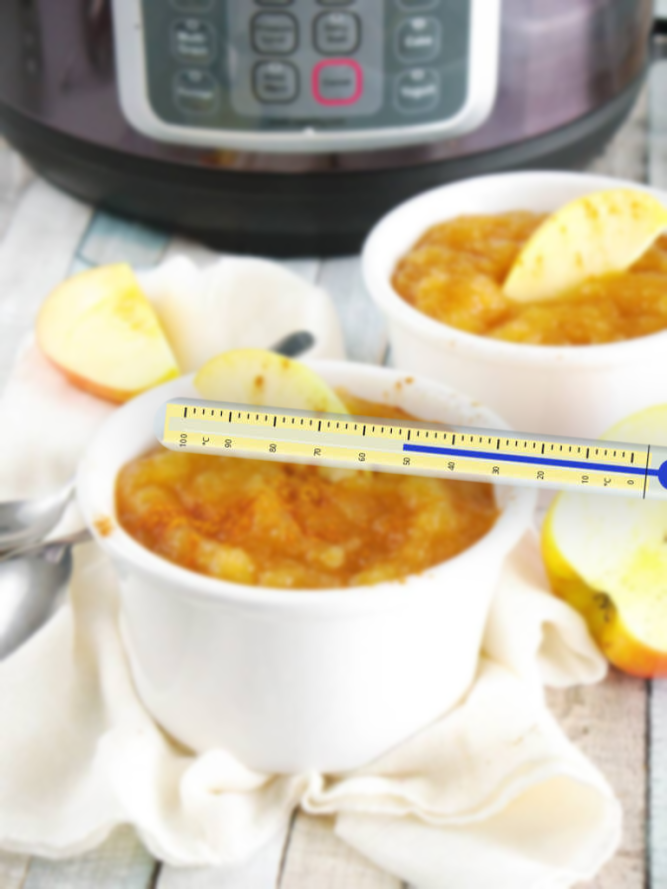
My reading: °C 51
